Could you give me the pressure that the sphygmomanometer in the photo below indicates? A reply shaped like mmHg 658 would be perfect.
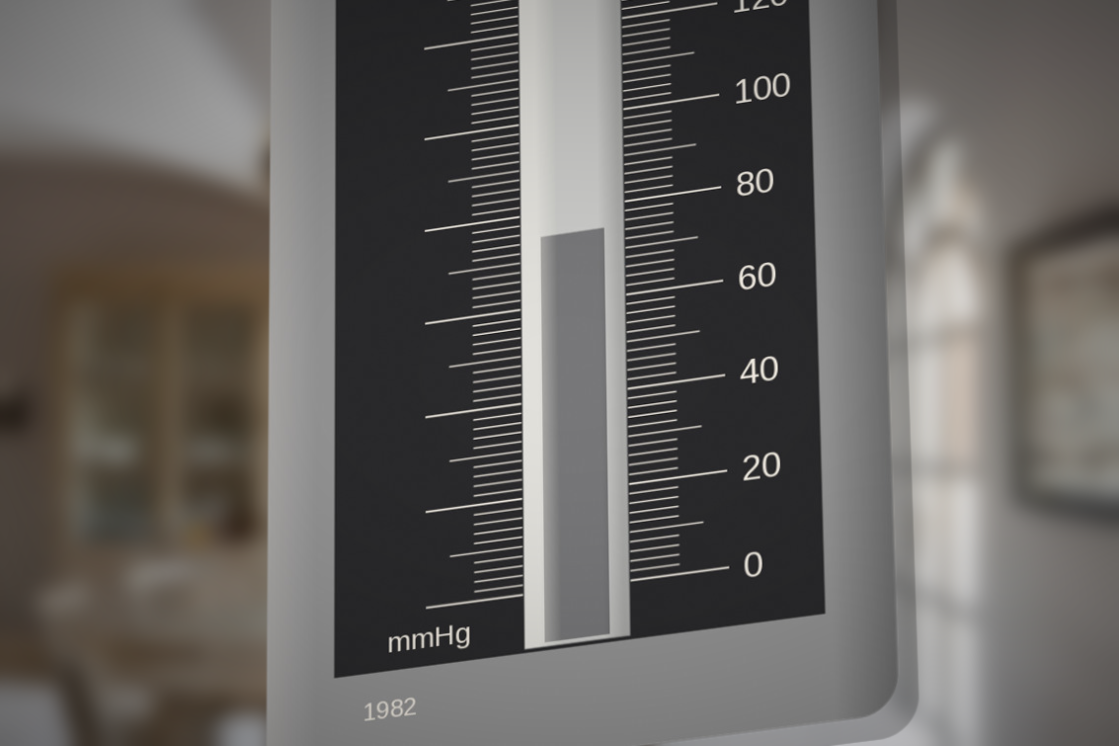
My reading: mmHg 75
